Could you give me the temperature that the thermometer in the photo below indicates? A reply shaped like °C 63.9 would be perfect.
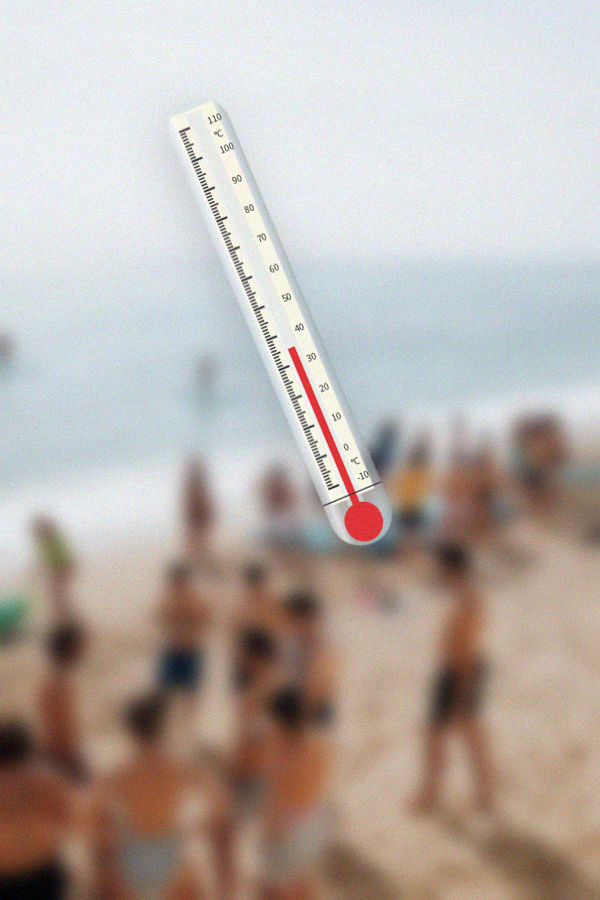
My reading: °C 35
